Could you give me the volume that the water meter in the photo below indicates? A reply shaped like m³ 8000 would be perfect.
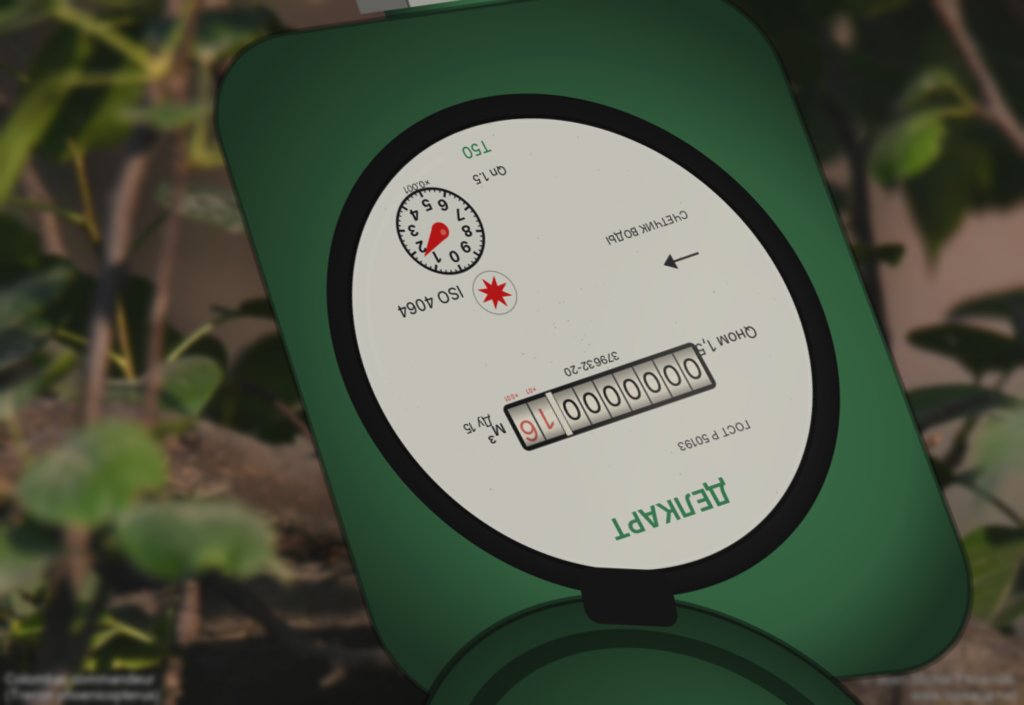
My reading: m³ 0.161
